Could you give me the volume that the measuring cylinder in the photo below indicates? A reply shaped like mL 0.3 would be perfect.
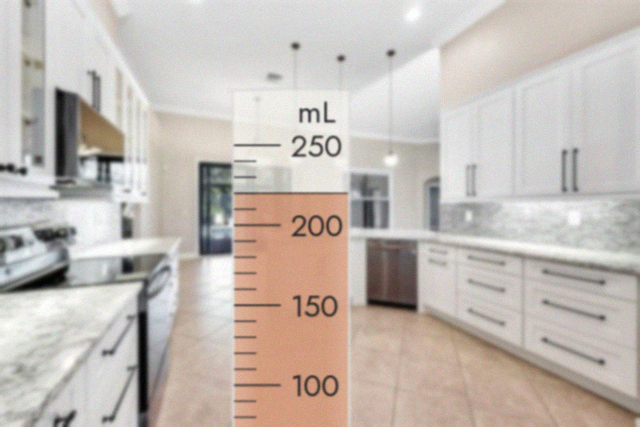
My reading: mL 220
